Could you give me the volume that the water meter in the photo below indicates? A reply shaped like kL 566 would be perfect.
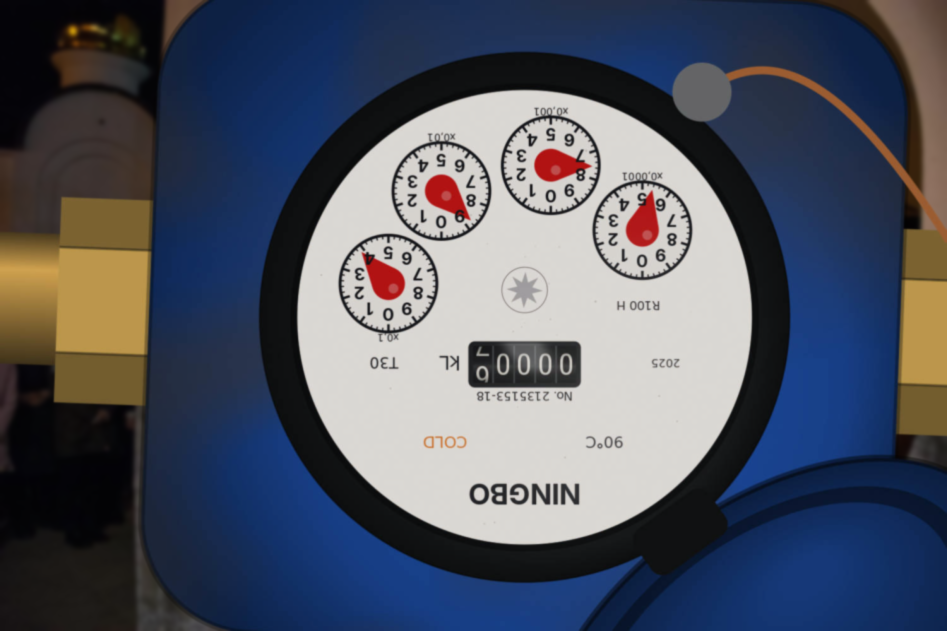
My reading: kL 6.3875
